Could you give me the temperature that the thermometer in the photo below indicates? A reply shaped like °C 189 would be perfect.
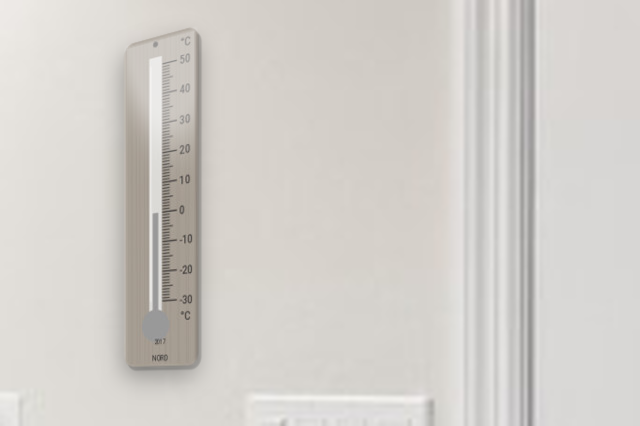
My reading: °C 0
